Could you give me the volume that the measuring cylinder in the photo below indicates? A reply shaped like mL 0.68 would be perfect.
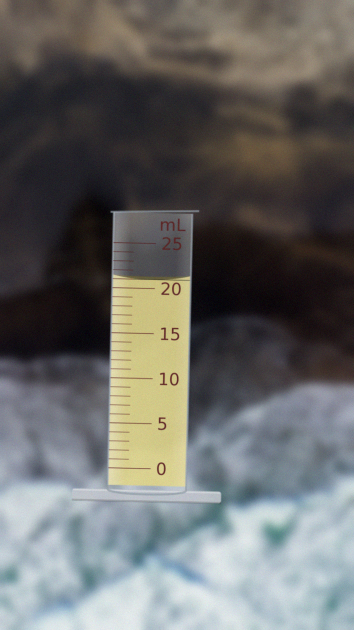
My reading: mL 21
